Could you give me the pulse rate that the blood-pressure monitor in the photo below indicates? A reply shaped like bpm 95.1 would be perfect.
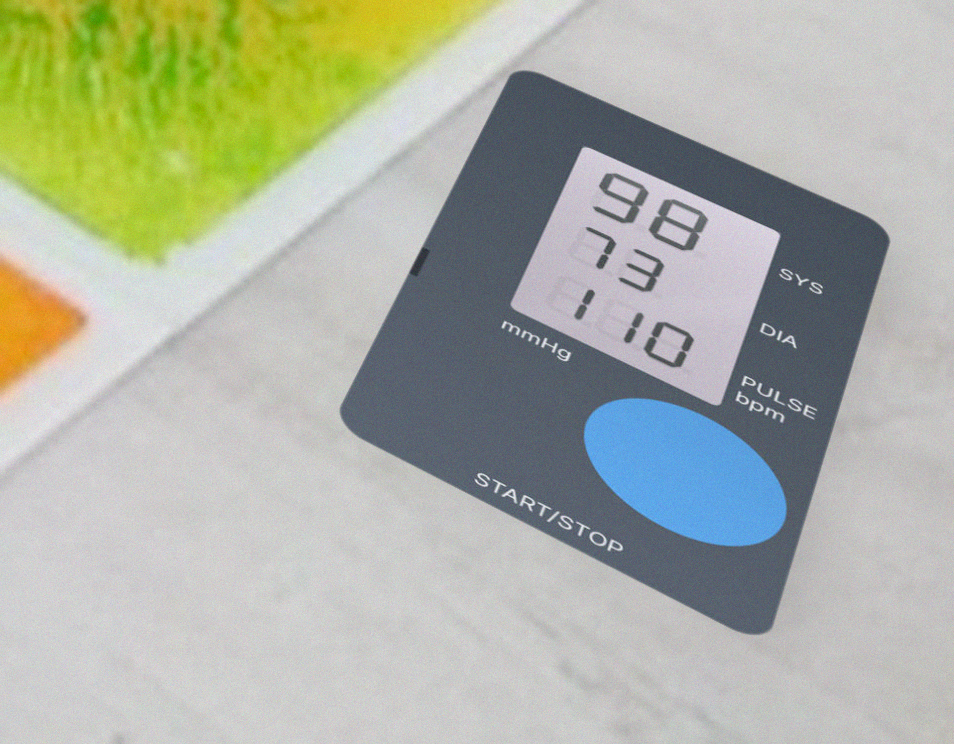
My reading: bpm 110
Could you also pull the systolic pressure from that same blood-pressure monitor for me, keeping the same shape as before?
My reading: mmHg 98
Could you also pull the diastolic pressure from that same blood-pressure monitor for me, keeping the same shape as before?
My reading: mmHg 73
